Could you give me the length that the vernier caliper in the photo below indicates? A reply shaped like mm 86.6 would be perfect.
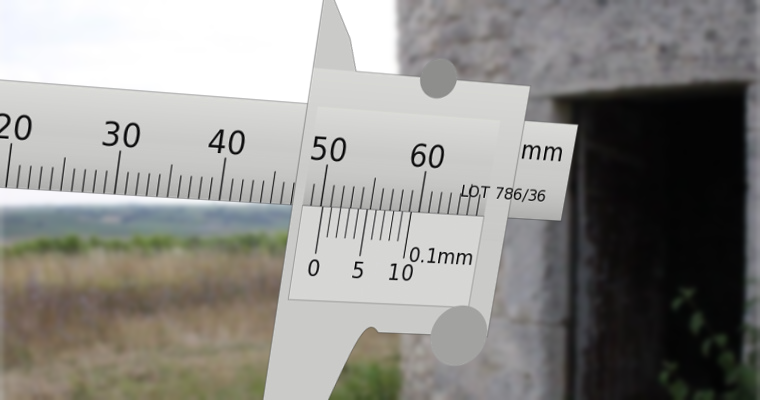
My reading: mm 50.2
